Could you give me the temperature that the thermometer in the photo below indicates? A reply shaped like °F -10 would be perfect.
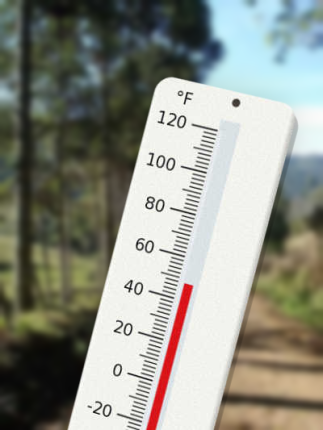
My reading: °F 48
